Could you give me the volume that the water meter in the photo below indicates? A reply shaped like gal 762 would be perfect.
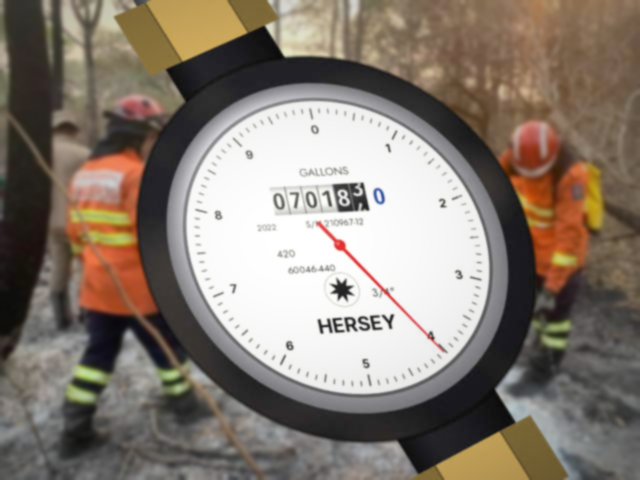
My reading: gal 701834.0
